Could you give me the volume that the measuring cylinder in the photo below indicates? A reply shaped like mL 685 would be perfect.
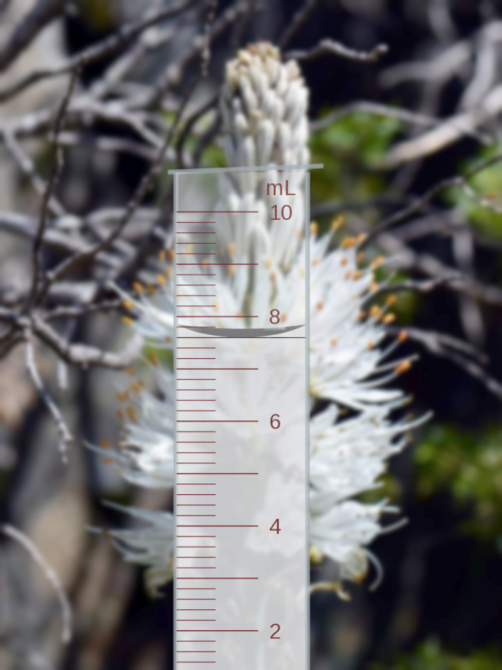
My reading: mL 7.6
